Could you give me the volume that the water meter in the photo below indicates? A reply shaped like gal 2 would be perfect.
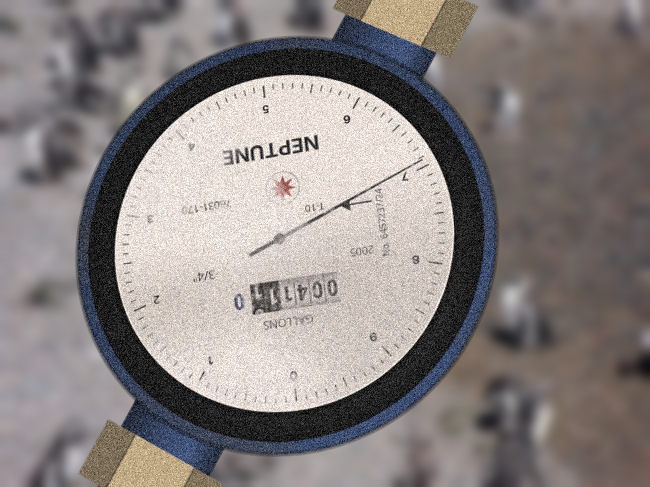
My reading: gal 41106.9
